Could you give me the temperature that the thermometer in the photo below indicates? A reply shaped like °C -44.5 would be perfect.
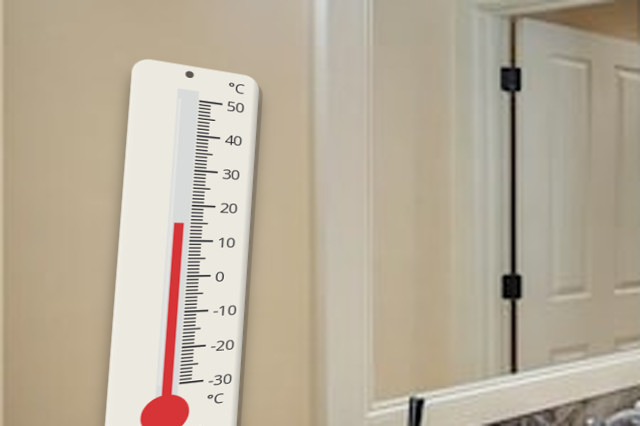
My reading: °C 15
